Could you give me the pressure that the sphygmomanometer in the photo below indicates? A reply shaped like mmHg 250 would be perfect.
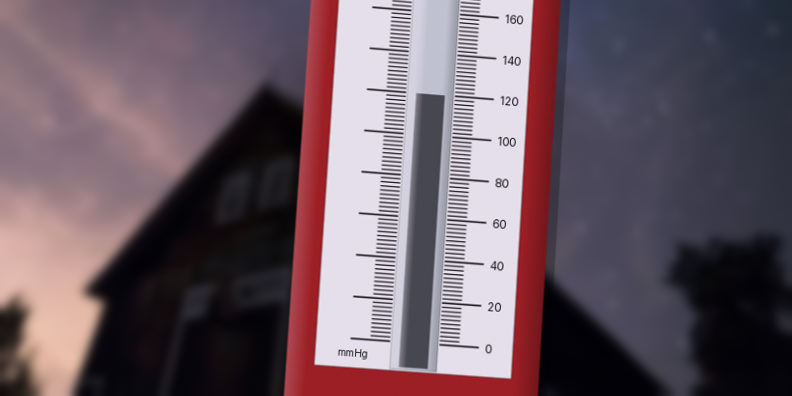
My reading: mmHg 120
